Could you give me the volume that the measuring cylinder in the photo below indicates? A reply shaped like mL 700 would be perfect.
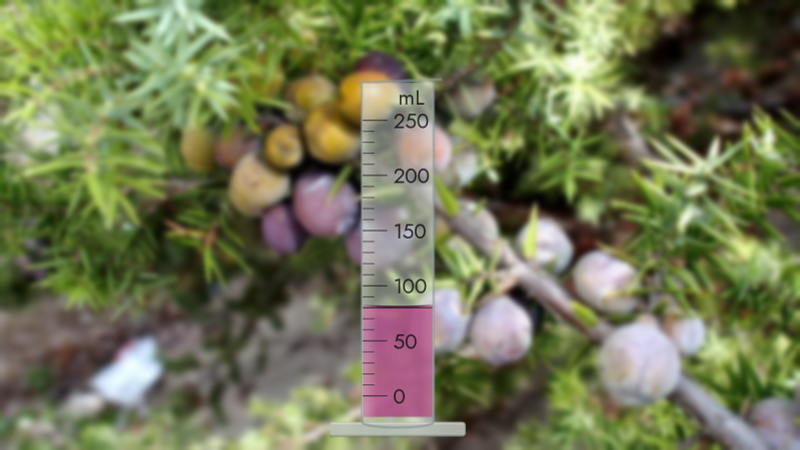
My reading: mL 80
